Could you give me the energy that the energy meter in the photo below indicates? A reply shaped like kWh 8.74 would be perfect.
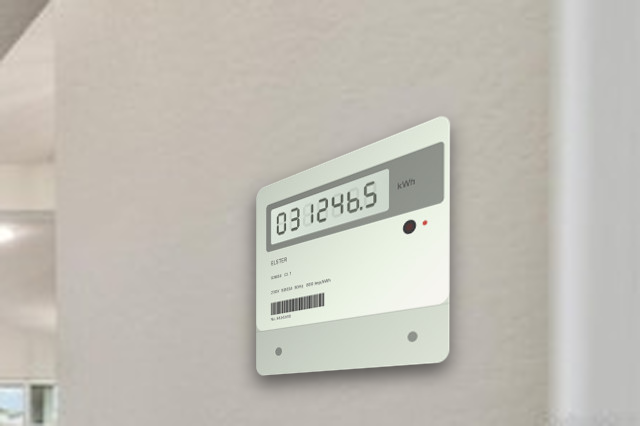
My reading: kWh 31246.5
